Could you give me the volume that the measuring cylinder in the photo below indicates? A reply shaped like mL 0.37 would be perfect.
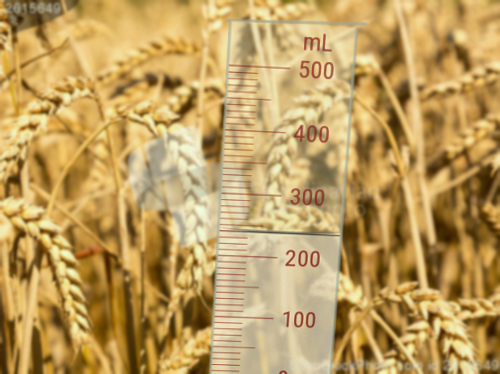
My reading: mL 240
